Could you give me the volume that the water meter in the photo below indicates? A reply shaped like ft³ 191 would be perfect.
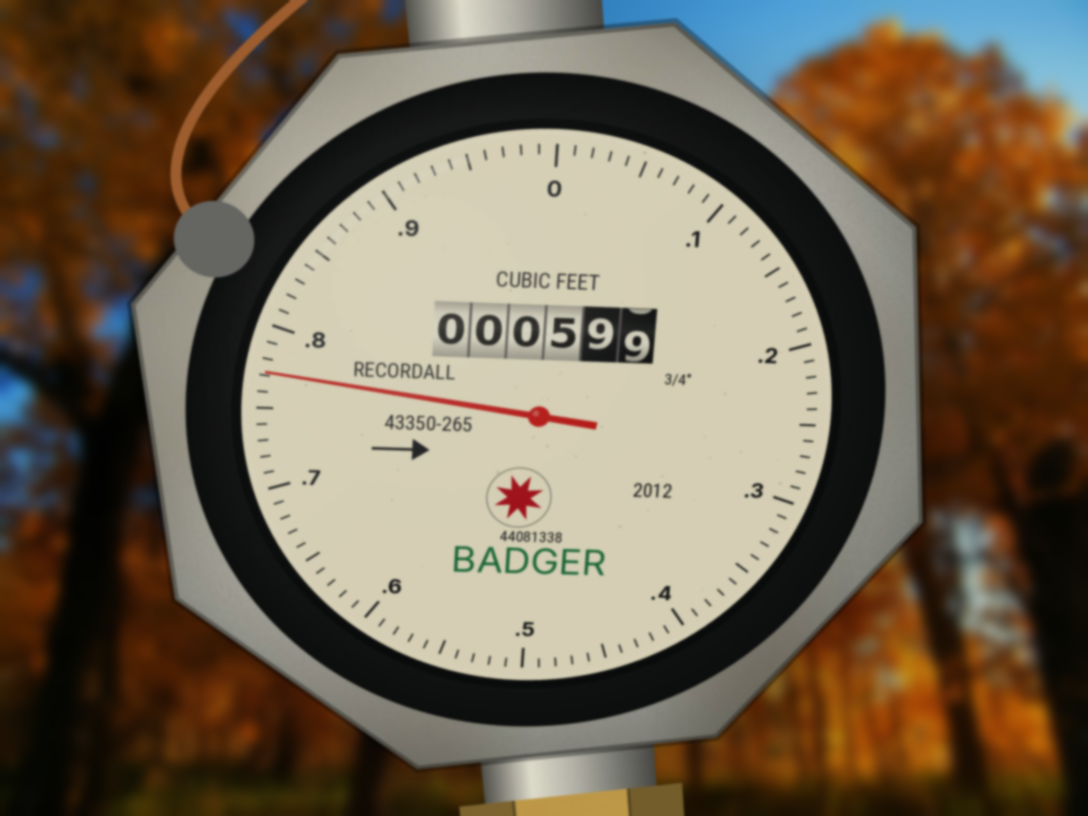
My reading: ft³ 598.77
